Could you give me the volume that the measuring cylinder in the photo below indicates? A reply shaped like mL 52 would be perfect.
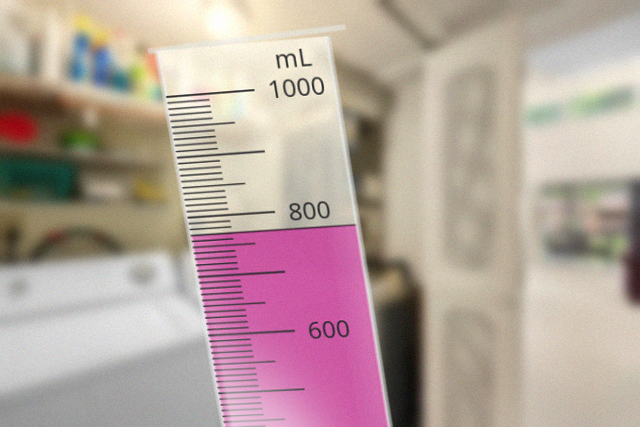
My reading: mL 770
